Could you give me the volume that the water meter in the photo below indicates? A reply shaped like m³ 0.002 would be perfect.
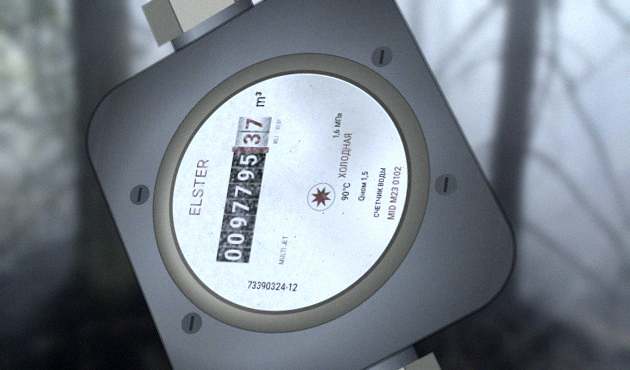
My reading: m³ 97795.37
